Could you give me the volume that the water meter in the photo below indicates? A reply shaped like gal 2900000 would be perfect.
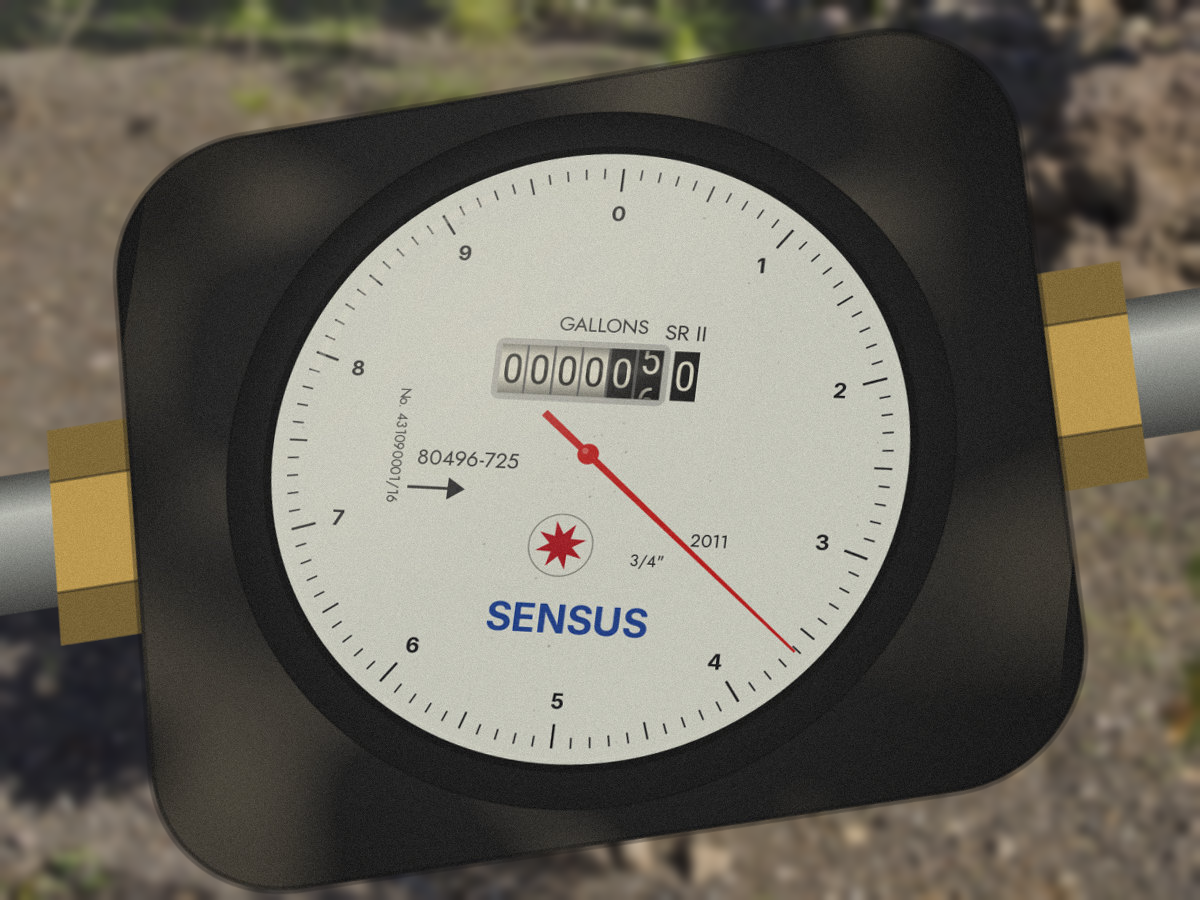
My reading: gal 53.6
